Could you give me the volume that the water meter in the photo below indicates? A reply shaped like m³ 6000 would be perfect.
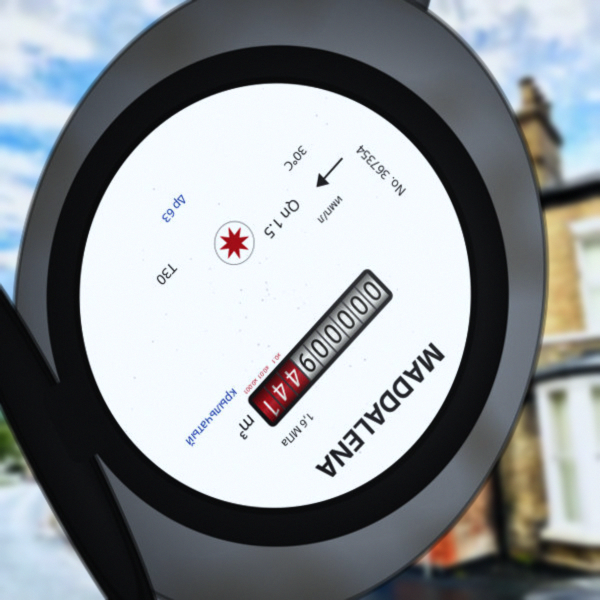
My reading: m³ 9.441
